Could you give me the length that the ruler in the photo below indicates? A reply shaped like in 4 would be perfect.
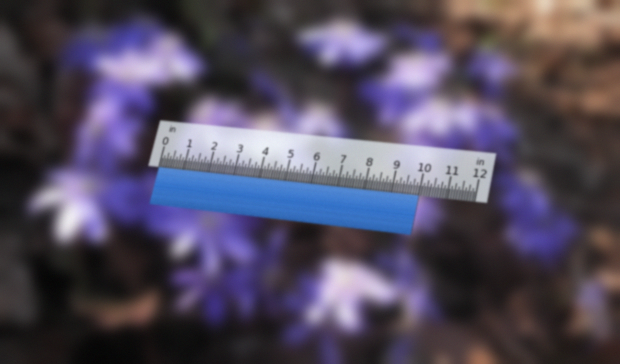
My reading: in 10
